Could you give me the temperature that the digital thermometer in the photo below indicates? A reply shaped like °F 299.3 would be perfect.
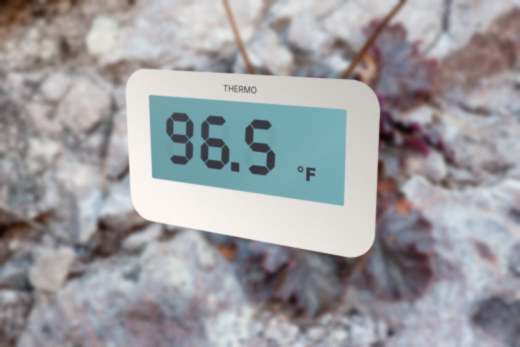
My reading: °F 96.5
